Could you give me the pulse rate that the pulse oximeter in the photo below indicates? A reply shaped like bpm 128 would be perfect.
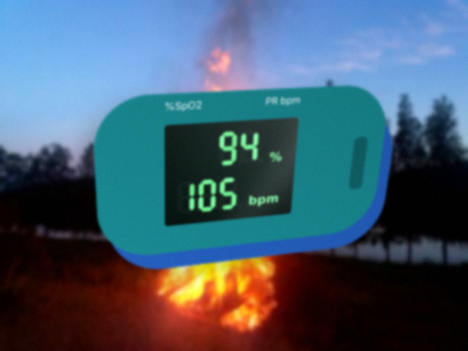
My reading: bpm 105
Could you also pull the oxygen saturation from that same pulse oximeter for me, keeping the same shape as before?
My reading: % 94
